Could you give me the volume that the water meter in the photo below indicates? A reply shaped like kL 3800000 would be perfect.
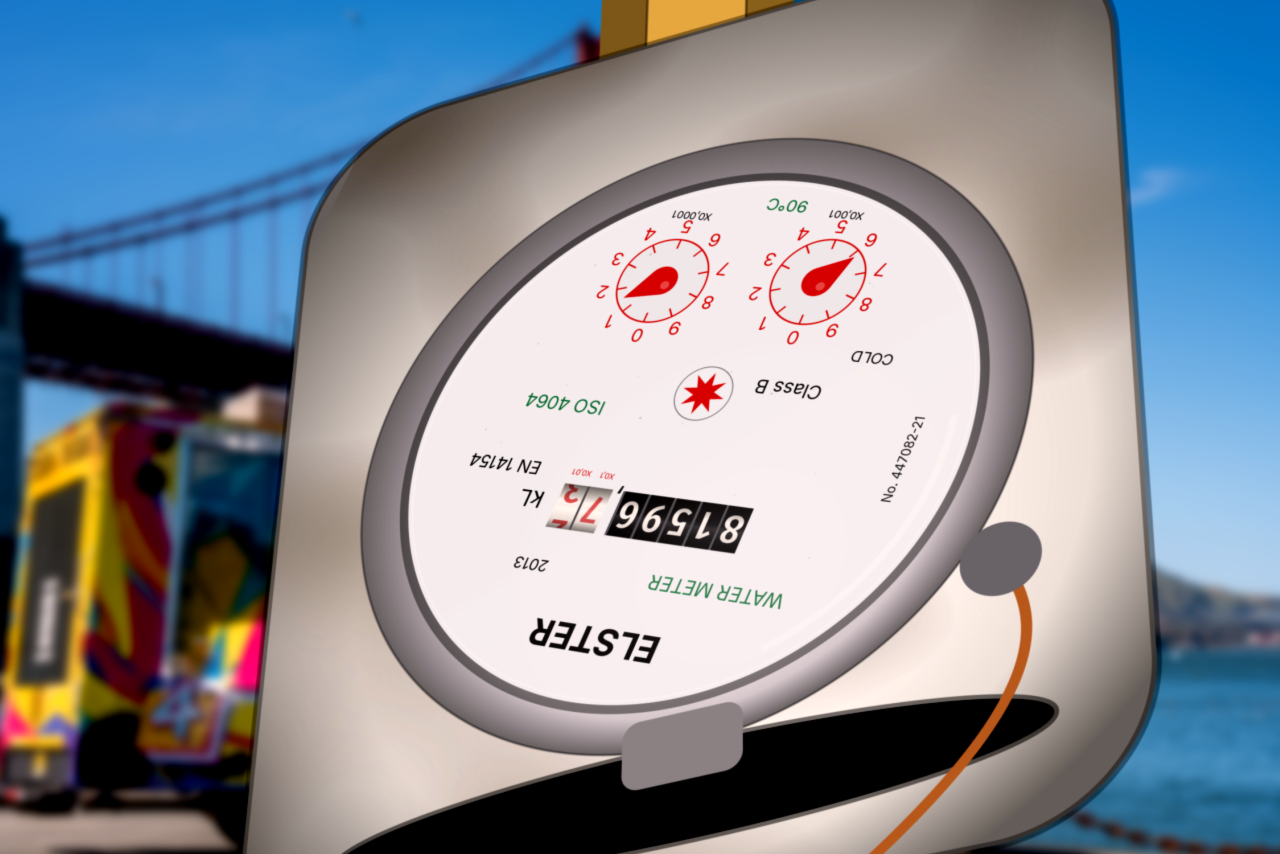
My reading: kL 81596.7261
